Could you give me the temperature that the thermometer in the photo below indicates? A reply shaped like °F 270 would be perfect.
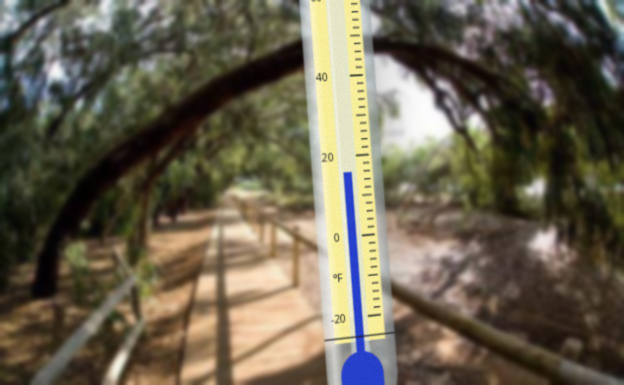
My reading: °F 16
